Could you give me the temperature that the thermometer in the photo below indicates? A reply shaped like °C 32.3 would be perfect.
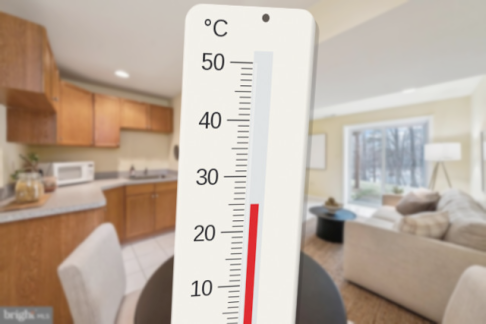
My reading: °C 25
